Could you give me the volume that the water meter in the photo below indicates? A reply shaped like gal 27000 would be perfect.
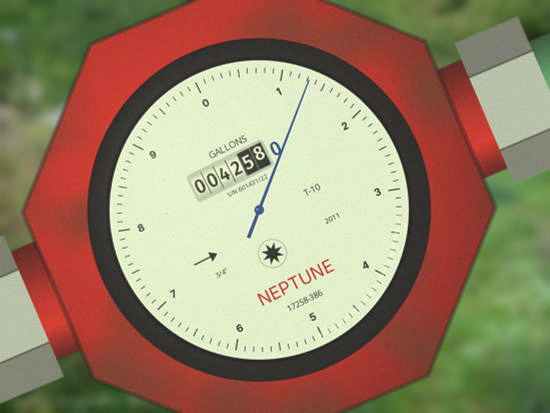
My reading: gal 42581.3
